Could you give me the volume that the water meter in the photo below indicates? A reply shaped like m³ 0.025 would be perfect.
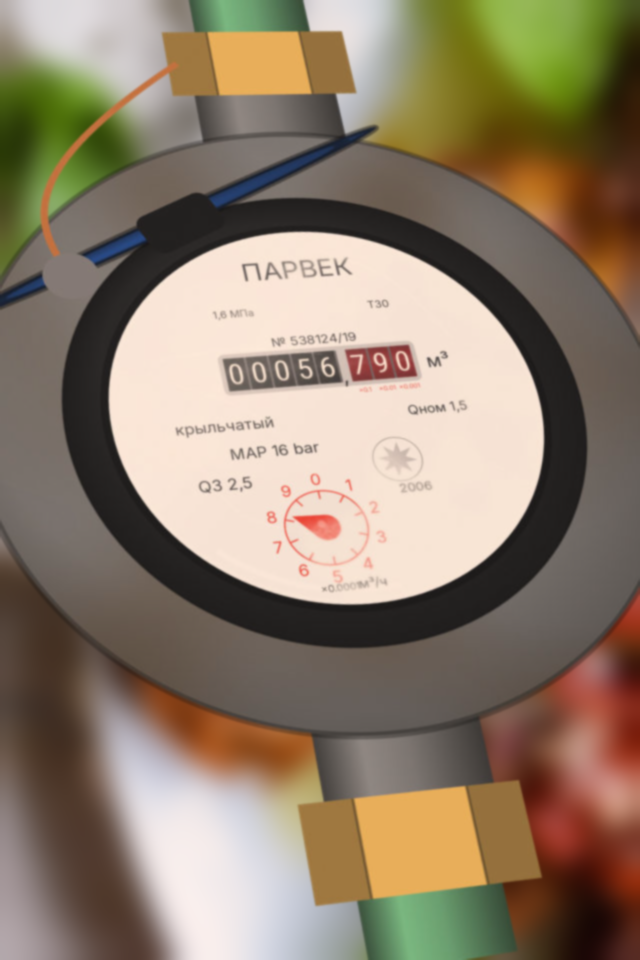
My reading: m³ 56.7908
